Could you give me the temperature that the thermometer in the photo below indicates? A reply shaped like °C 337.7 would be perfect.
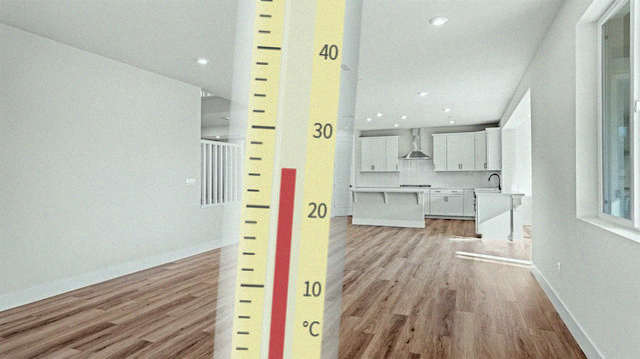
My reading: °C 25
